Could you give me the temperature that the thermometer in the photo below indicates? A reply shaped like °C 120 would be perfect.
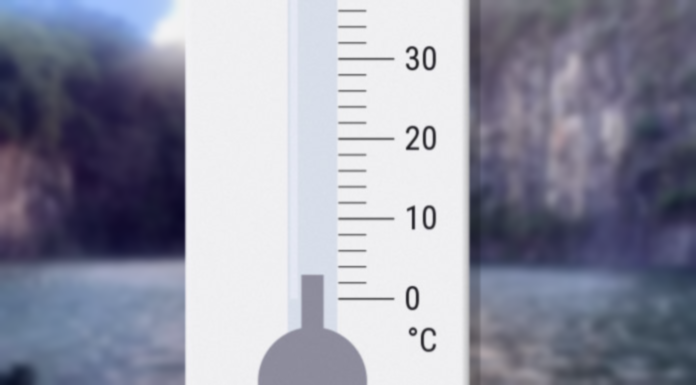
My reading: °C 3
